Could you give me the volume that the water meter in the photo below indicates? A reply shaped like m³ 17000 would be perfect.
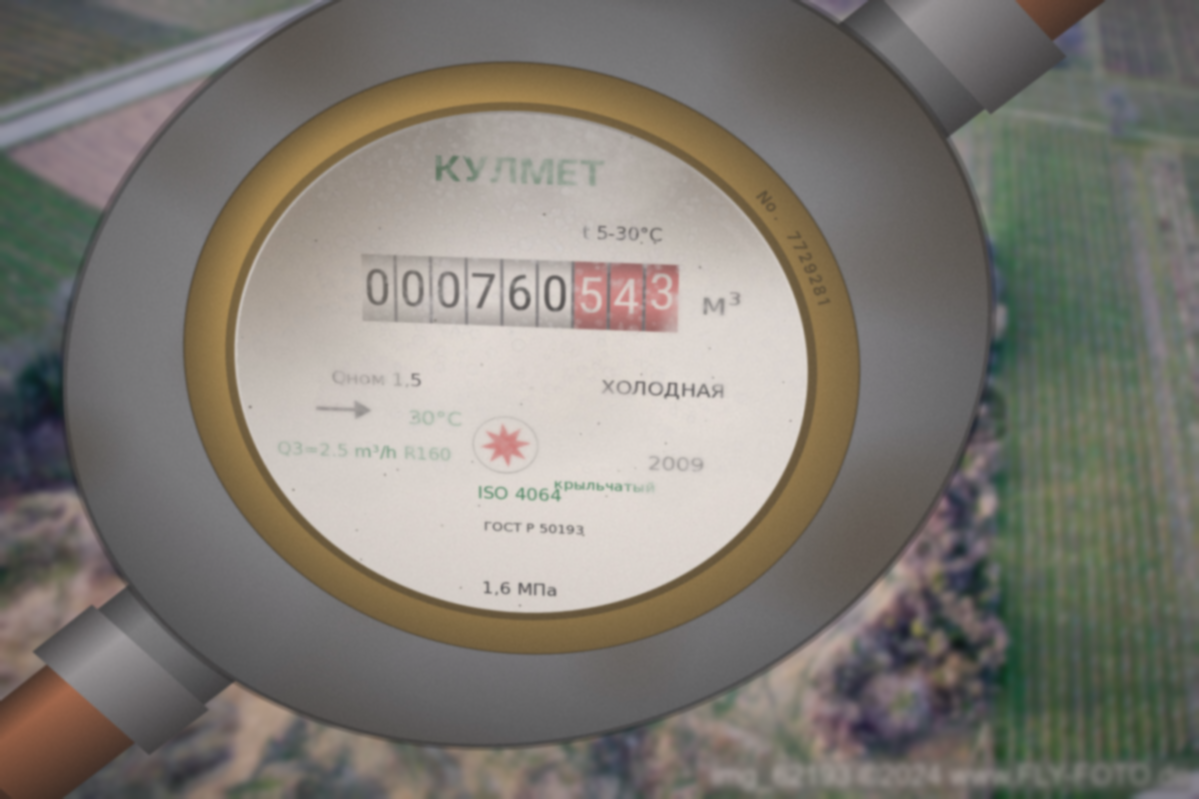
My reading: m³ 760.543
